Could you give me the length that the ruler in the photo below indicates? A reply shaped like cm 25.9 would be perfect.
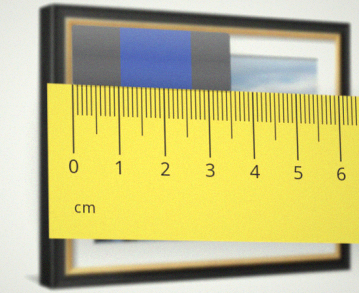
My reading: cm 3.5
